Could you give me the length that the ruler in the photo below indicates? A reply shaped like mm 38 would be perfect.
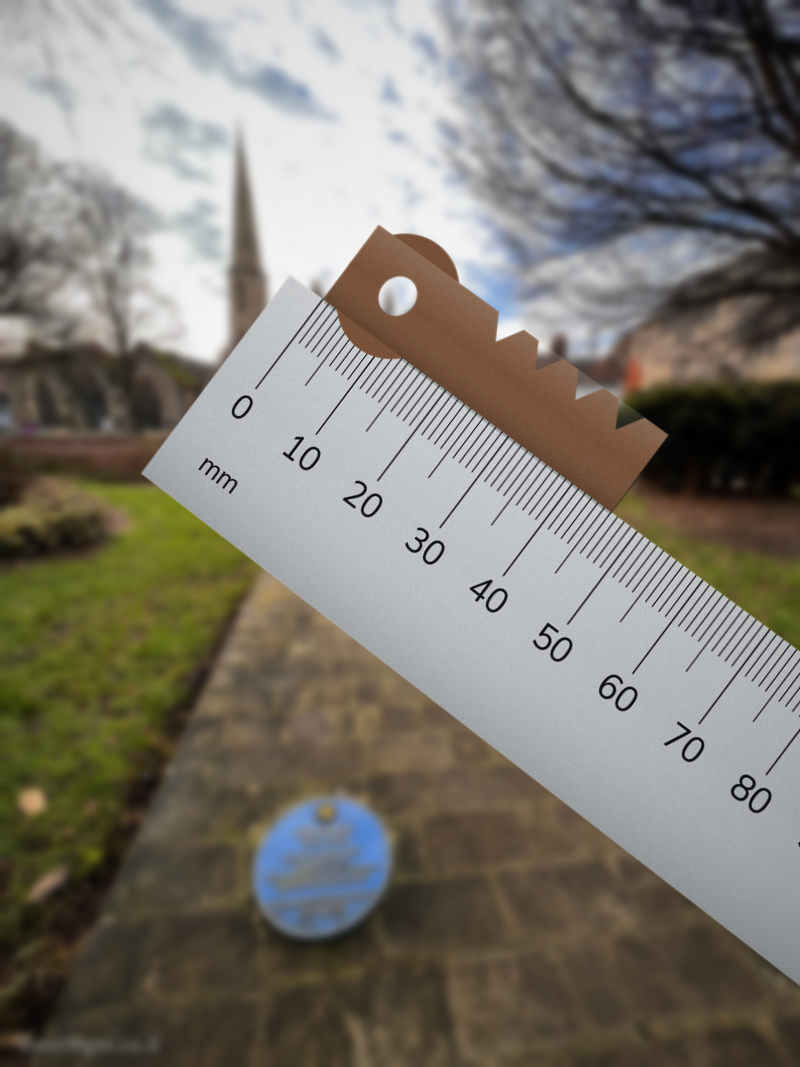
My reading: mm 46
